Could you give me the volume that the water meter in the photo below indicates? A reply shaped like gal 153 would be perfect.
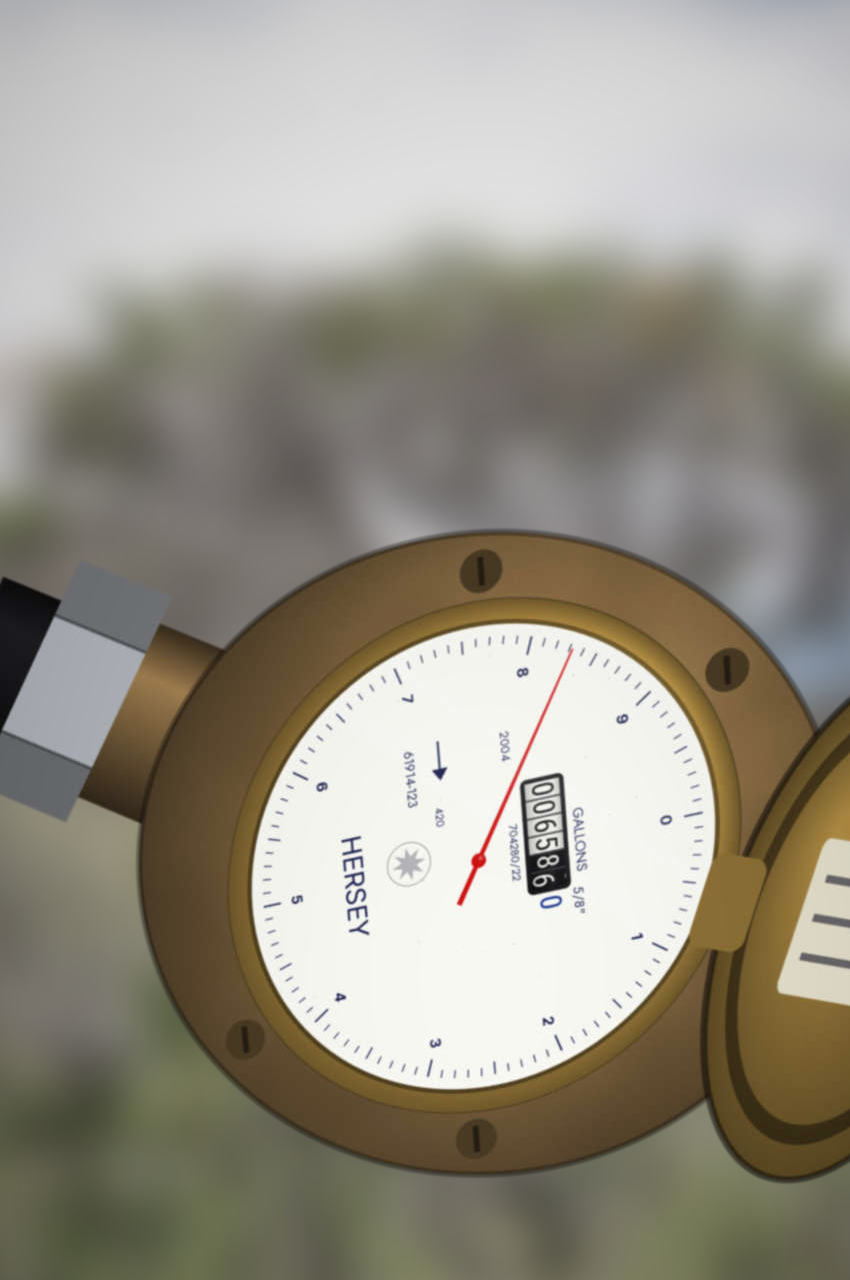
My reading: gal 65858.3
